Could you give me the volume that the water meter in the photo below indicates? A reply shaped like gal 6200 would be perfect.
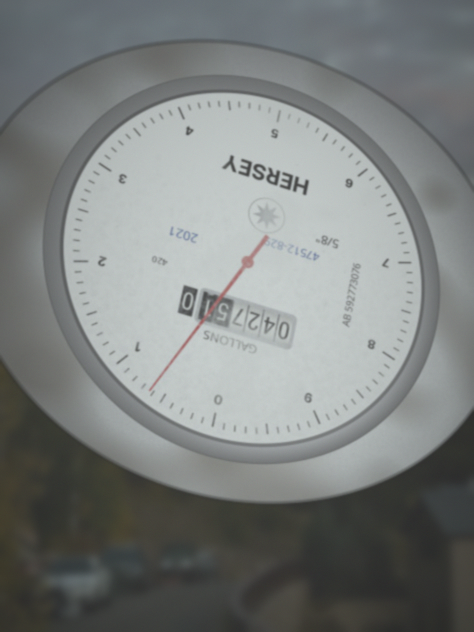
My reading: gal 427510.6
